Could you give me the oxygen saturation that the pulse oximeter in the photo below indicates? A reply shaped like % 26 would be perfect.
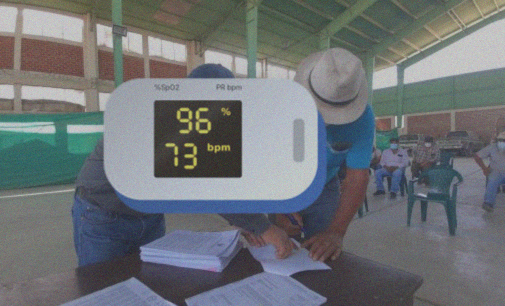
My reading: % 96
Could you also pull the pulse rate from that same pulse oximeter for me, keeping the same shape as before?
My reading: bpm 73
